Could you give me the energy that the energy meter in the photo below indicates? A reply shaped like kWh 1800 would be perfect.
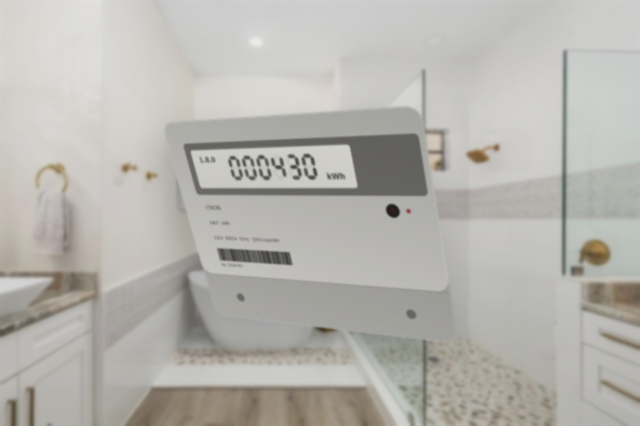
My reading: kWh 430
